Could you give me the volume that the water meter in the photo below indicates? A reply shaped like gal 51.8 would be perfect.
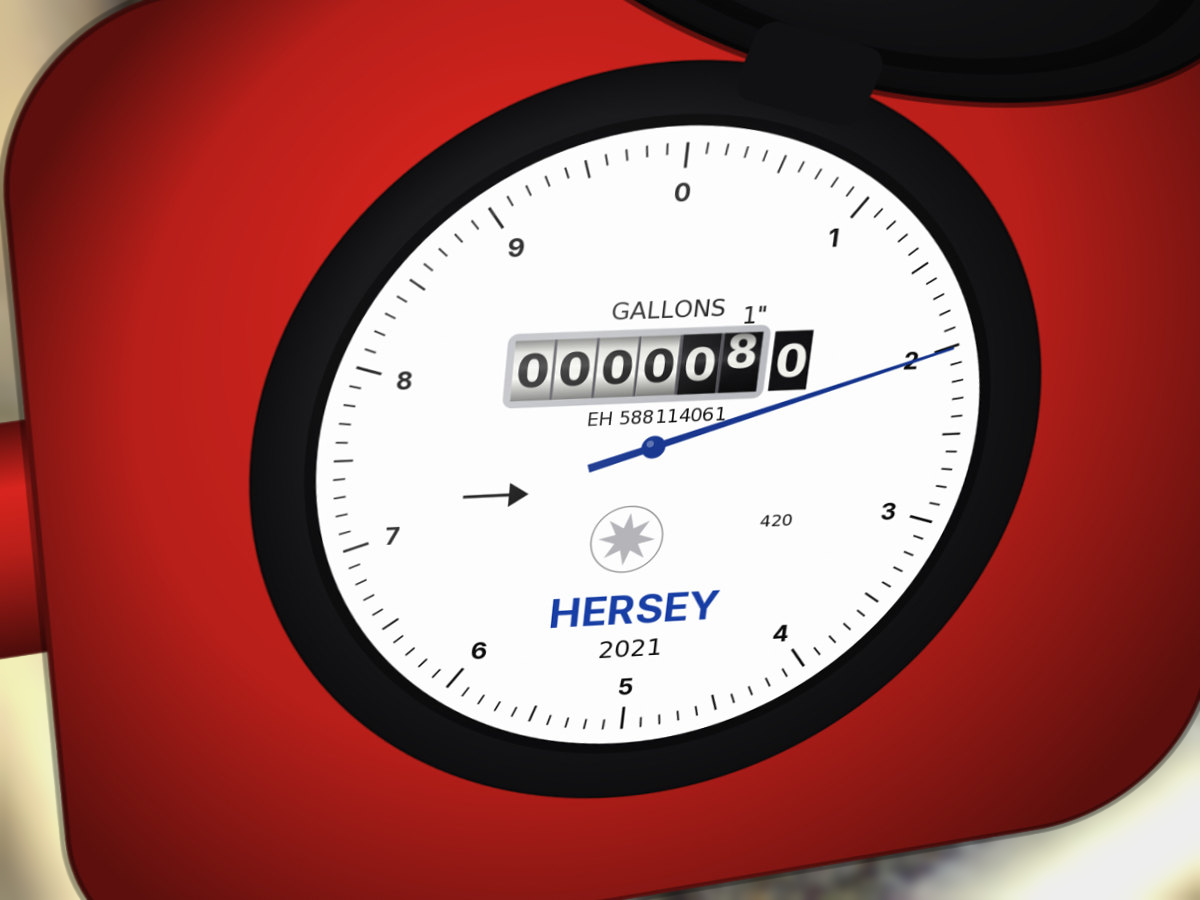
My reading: gal 82.0
